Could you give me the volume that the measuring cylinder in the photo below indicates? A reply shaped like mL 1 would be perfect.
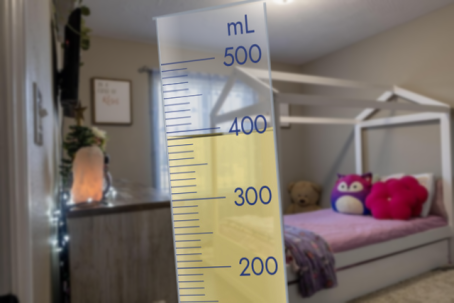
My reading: mL 390
